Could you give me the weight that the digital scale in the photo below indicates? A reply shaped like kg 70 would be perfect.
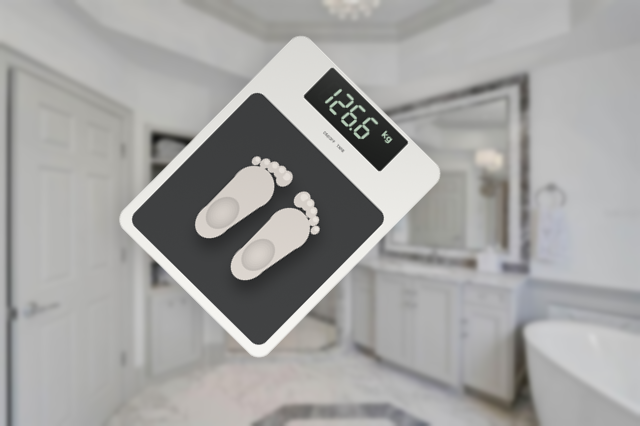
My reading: kg 126.6
